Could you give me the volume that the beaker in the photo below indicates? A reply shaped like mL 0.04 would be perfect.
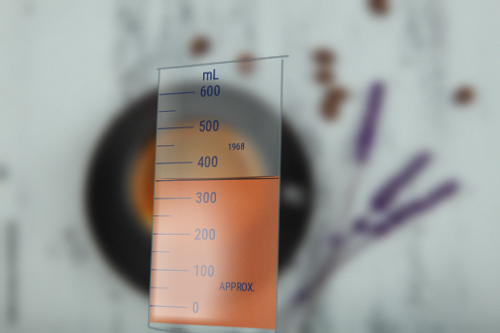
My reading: mL 350
